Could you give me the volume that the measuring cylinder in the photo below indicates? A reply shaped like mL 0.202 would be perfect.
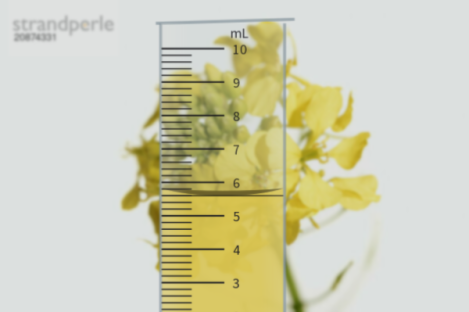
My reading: mL 5.6
